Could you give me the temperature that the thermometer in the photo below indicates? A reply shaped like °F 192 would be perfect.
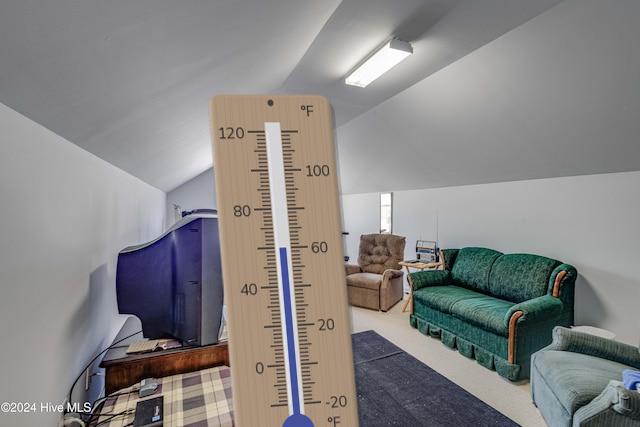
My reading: °F 60
